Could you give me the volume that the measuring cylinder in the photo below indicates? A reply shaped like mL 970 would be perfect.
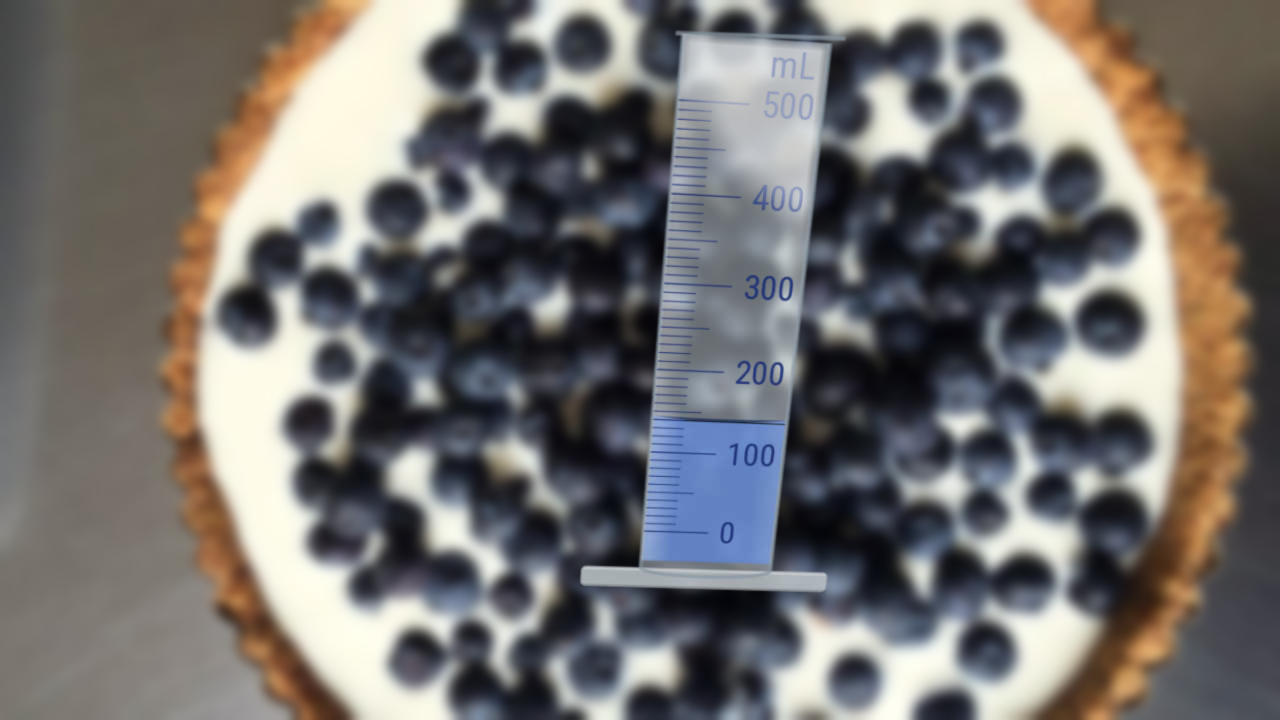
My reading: mL 140
